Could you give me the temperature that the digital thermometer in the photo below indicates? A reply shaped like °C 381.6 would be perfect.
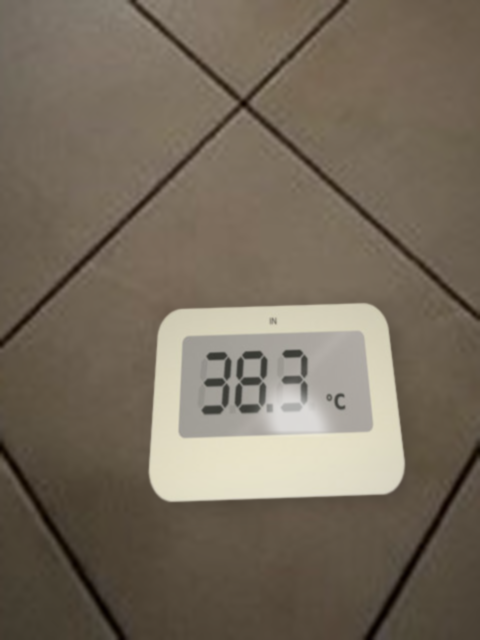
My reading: °C 38.3
